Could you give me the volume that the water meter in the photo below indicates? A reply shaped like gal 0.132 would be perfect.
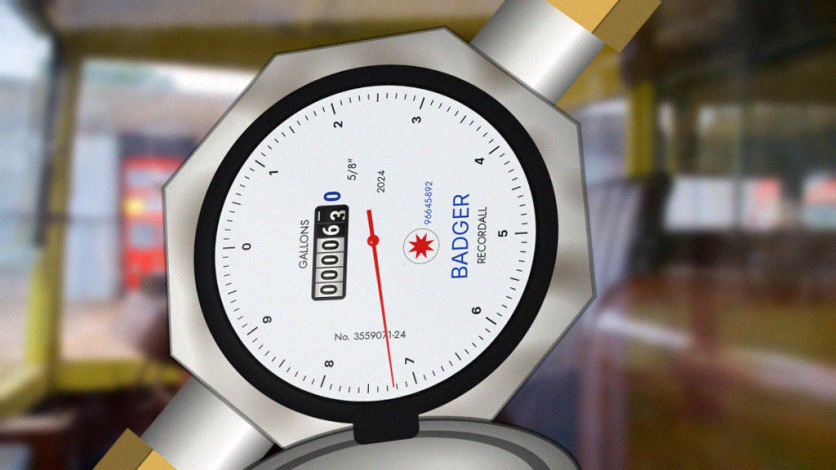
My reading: gal 627.2
